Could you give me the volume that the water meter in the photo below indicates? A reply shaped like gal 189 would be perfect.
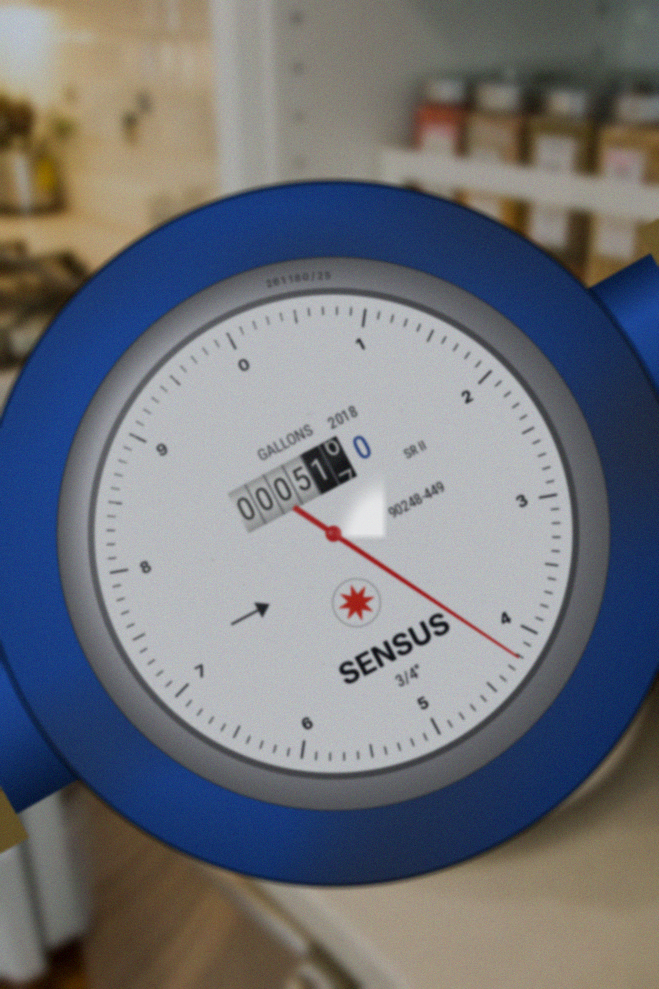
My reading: gal 5164.2
